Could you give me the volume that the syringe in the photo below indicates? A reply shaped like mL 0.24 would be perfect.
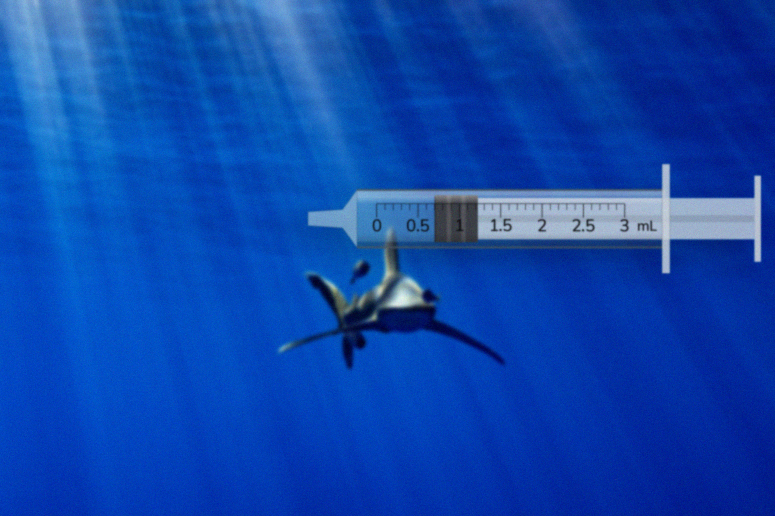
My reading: mL 0.7
